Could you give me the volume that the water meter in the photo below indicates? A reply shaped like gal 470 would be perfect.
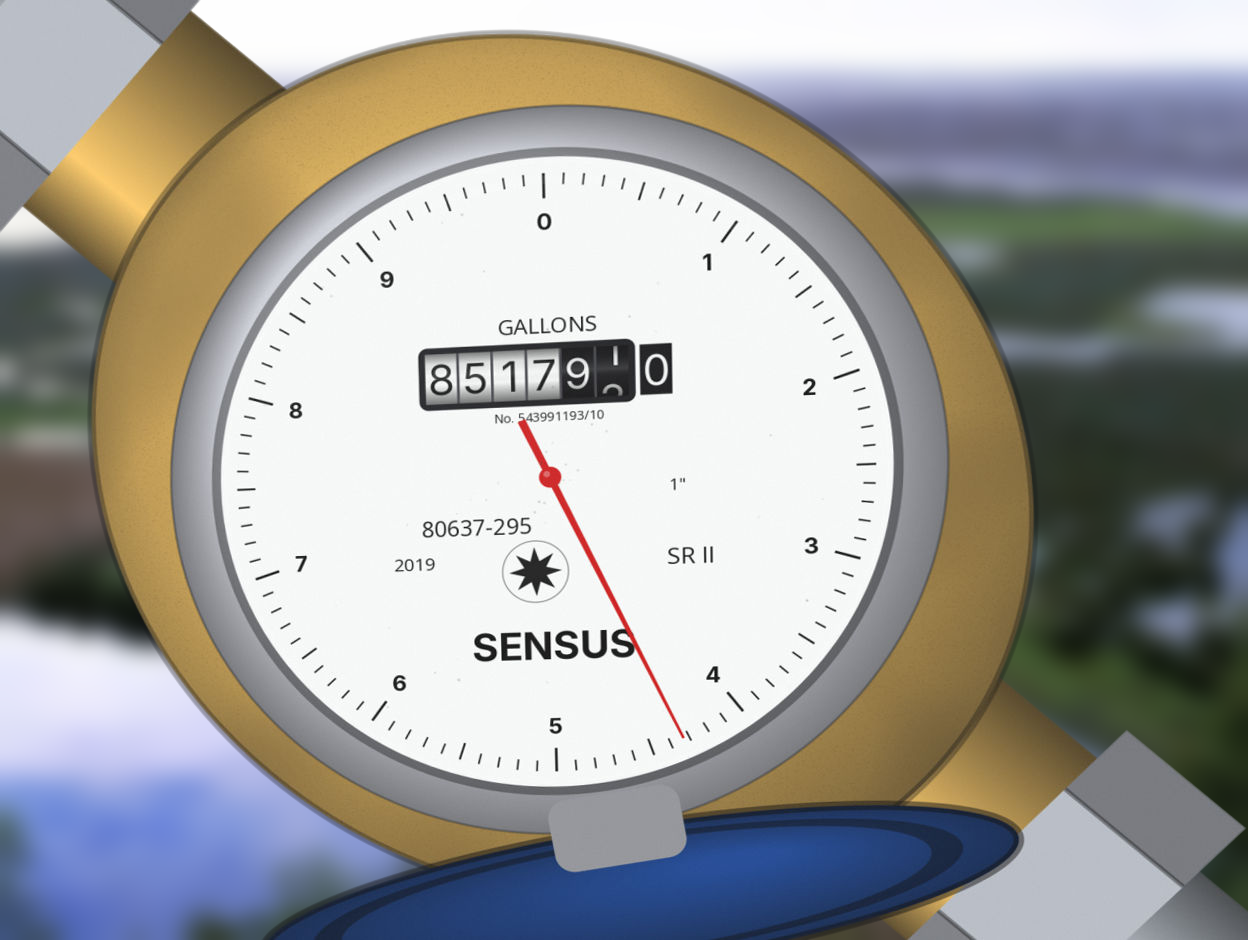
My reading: gal 8517914.3
